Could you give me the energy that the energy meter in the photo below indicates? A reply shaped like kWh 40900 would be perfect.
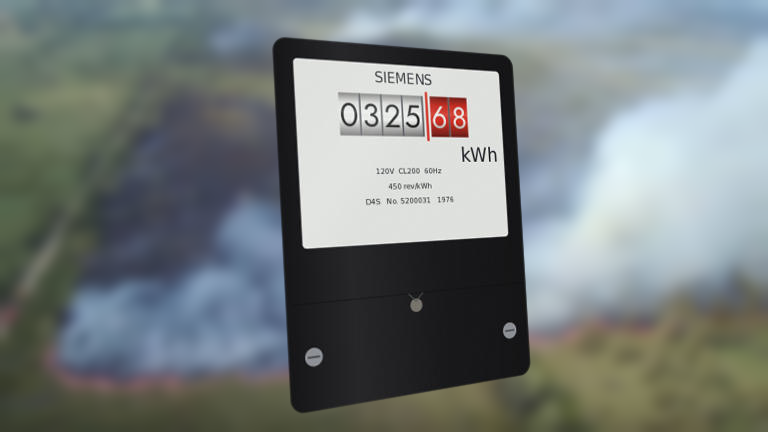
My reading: kWh 325.68
